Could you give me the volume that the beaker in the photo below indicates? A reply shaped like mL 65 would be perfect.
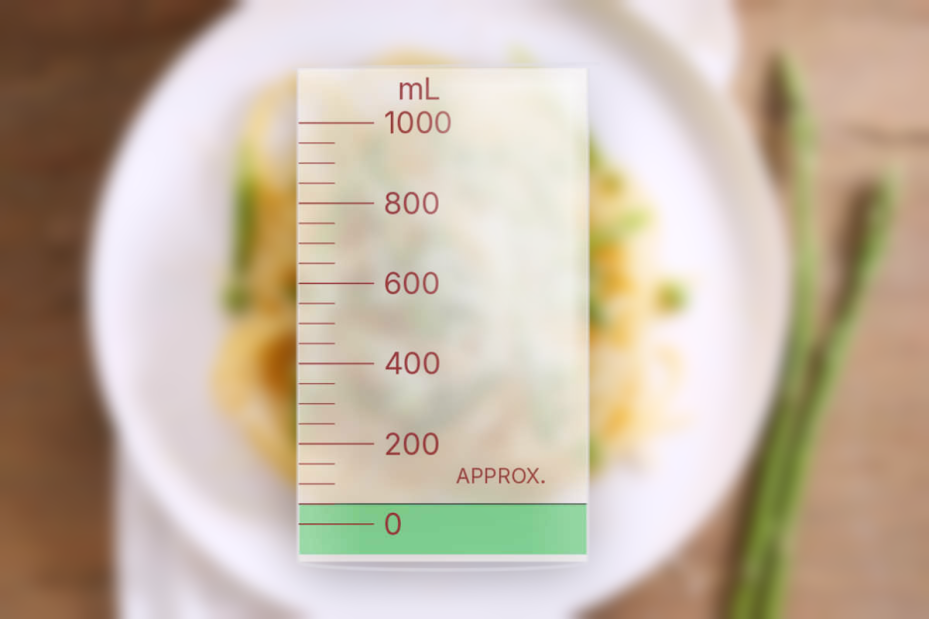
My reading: mL 50
